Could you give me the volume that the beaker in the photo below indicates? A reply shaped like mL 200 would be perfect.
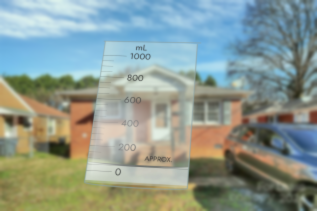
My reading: mL 50
